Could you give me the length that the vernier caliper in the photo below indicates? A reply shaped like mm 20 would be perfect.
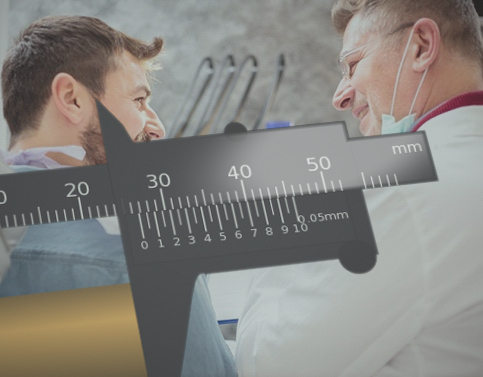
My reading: mm 26.8
